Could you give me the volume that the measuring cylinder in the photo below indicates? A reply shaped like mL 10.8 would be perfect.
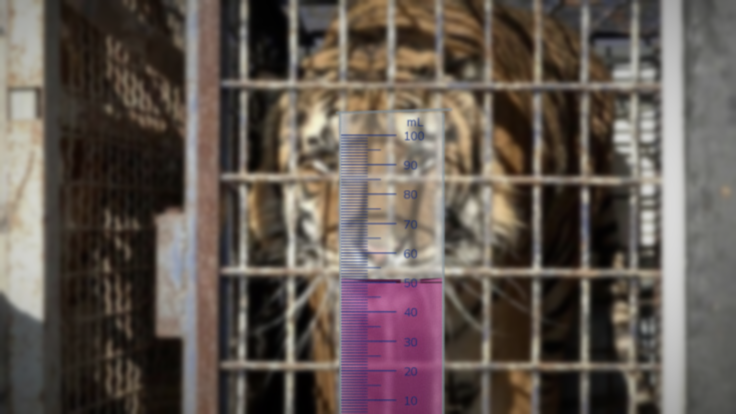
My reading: mL 50
